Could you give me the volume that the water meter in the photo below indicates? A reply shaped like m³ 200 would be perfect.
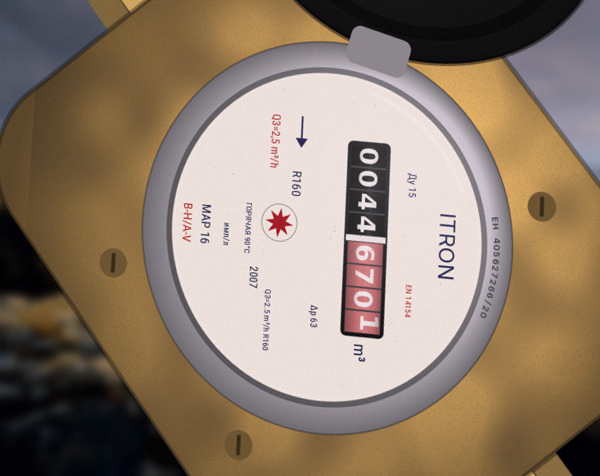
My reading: m³ 44.6701
